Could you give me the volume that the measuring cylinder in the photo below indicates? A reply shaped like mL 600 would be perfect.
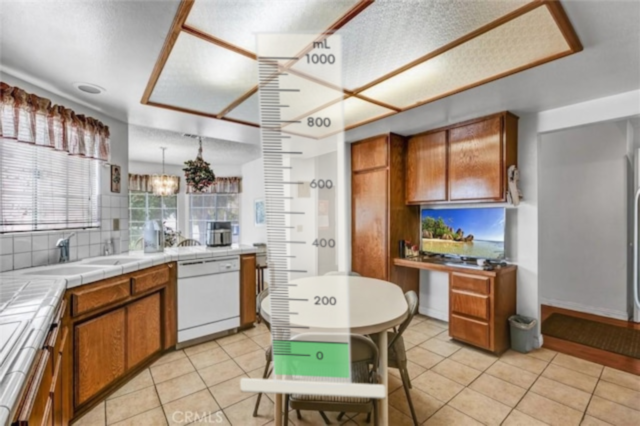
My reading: mL 50
